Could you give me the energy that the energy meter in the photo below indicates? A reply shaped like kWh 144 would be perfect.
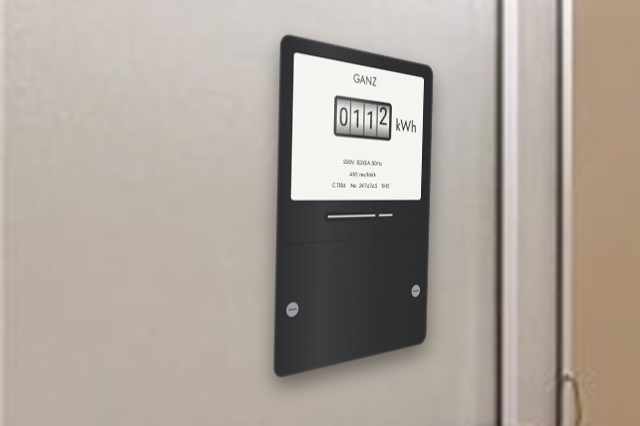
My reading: kWh 112
